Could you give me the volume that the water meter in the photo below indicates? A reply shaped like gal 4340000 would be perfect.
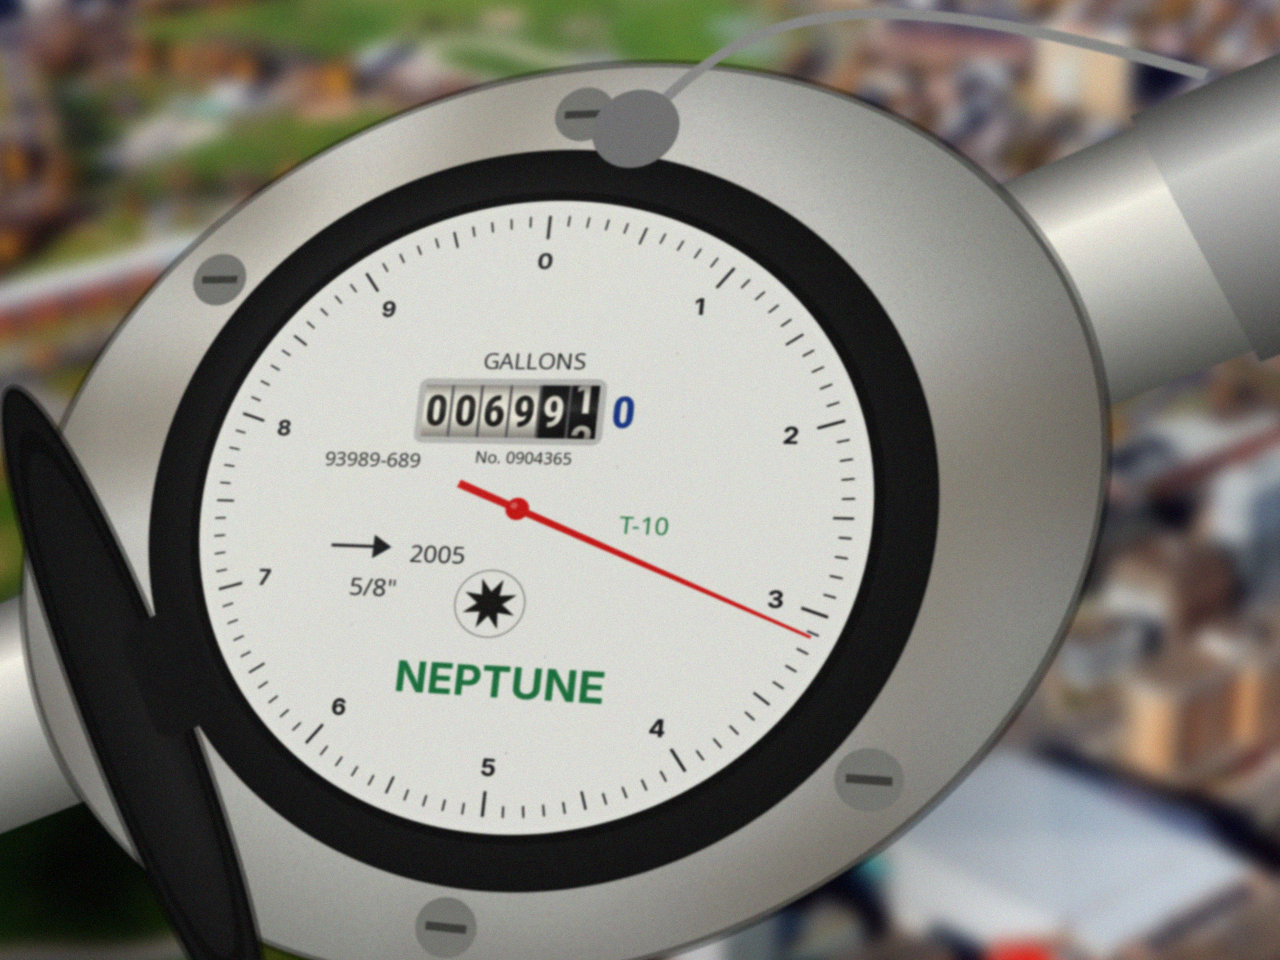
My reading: gal 69913.1
